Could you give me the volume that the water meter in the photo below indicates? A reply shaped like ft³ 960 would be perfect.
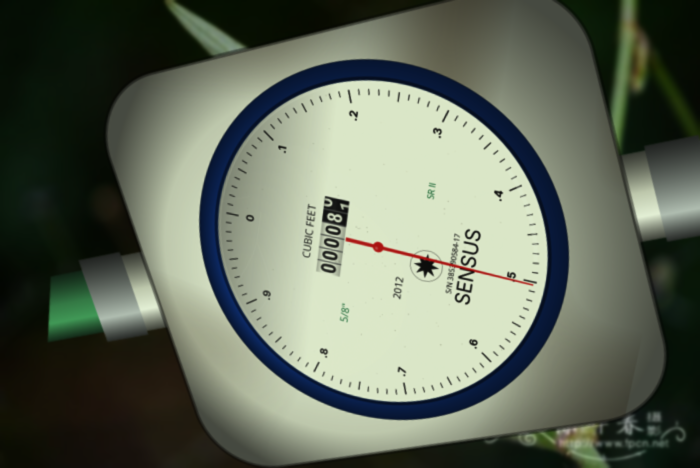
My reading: ft³ 80.50
